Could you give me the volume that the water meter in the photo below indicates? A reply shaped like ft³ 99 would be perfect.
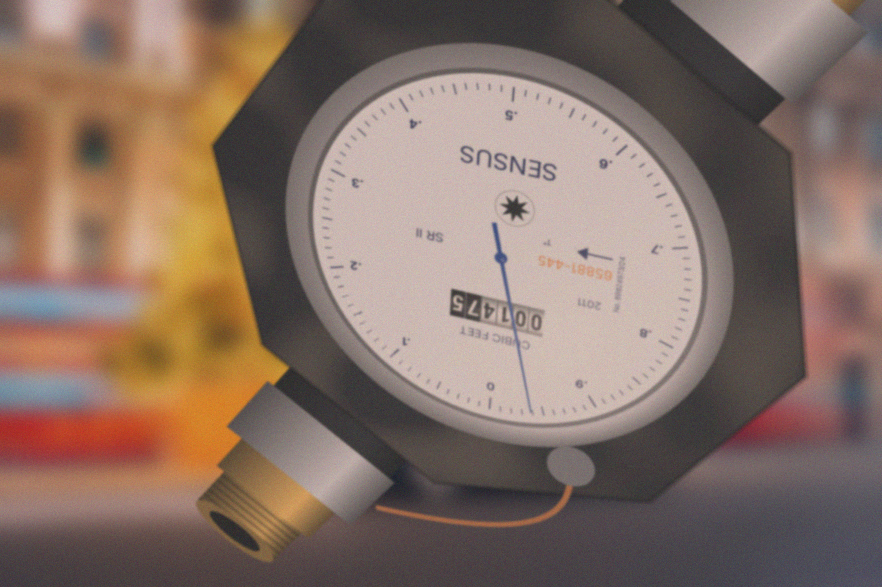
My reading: ft³ 1474.96
